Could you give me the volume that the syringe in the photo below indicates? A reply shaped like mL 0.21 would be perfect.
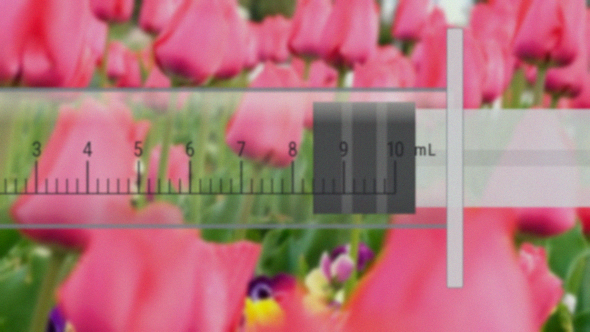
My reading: mL 8.4
